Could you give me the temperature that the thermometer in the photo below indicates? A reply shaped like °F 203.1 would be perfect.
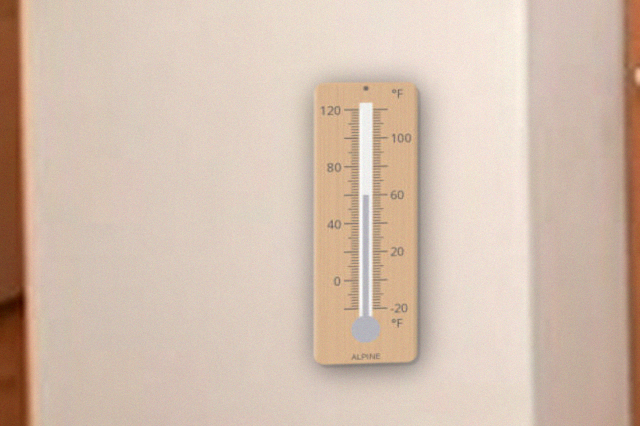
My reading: °F 60
